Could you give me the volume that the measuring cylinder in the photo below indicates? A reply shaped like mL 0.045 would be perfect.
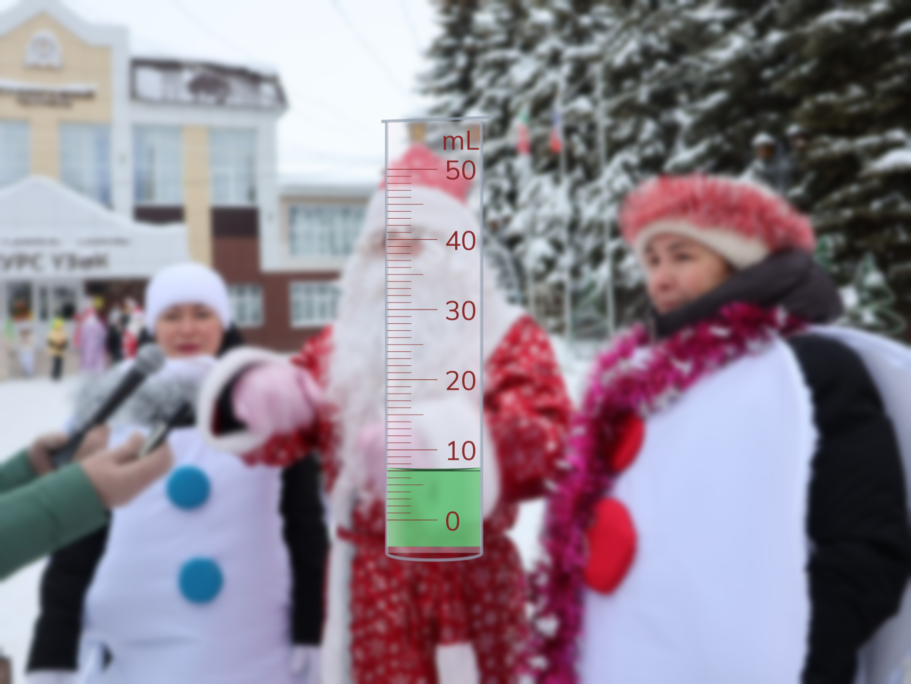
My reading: mL 7
